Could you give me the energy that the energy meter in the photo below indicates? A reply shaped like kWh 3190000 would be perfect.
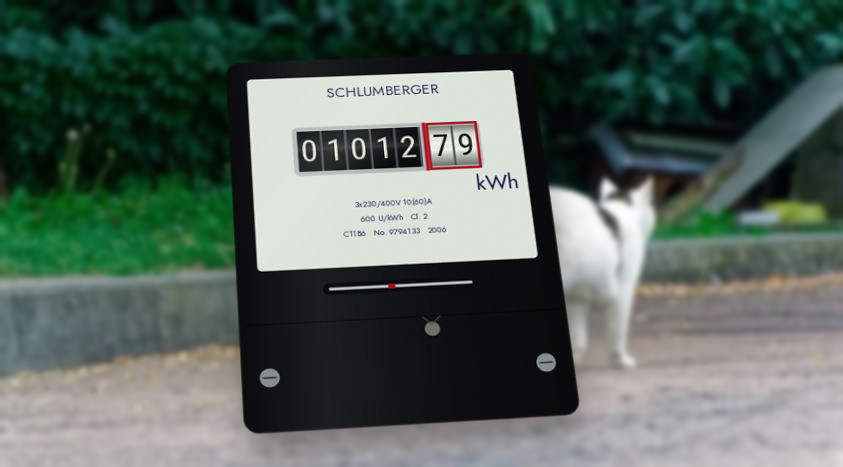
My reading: kWh 1012.79
